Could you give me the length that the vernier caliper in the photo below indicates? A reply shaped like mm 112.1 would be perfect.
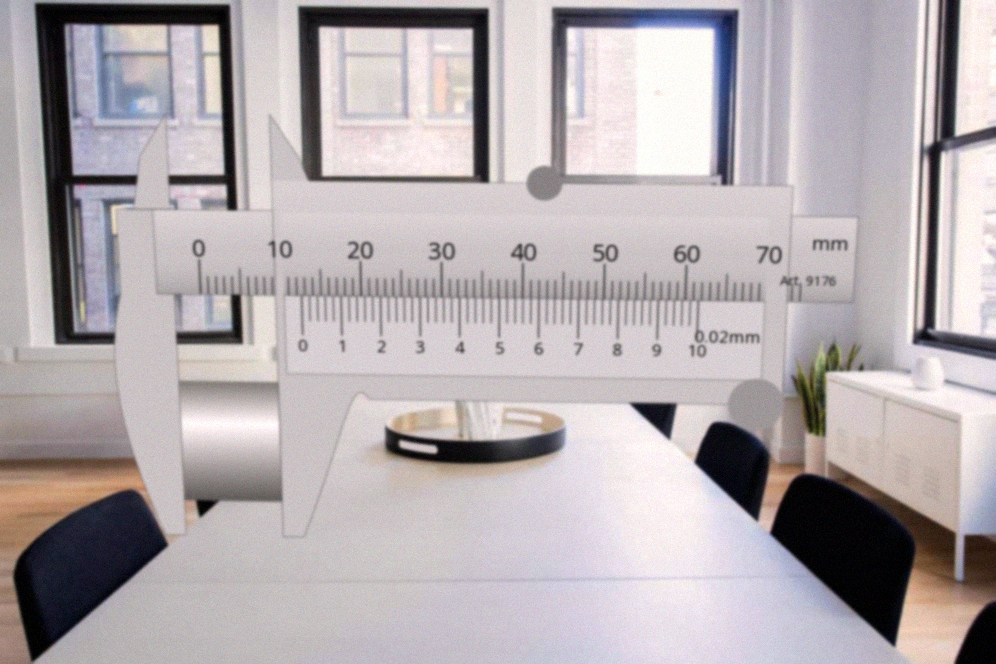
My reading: mm 12.6
